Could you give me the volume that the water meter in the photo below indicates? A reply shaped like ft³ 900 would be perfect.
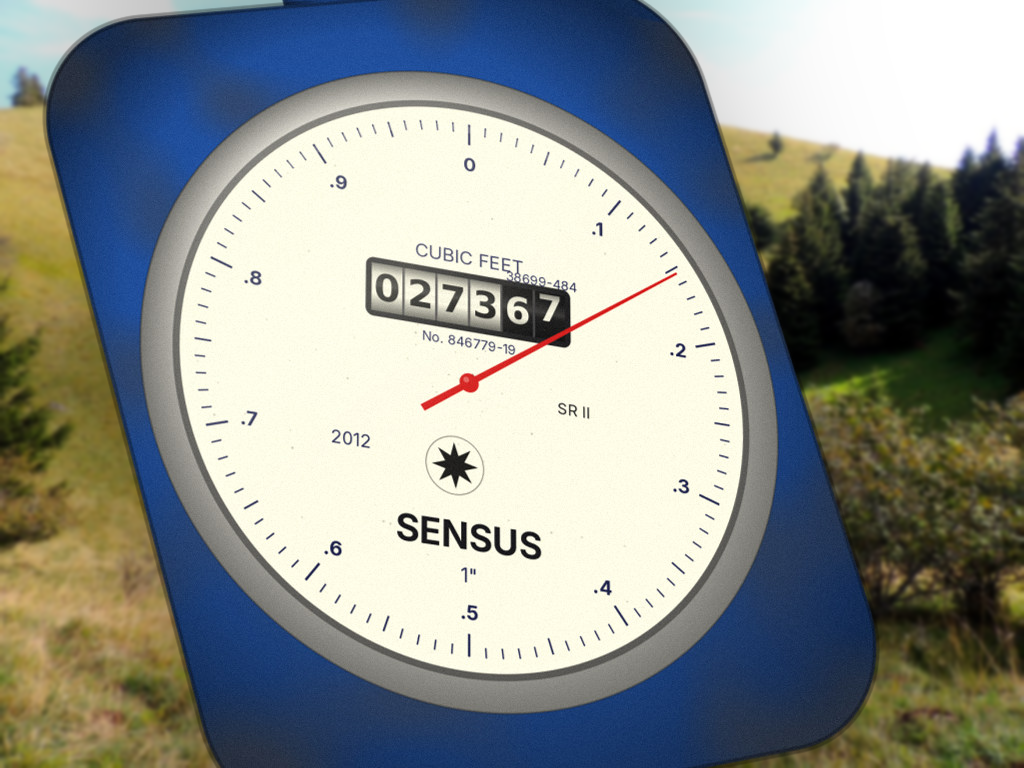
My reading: ft³ 27367.15
